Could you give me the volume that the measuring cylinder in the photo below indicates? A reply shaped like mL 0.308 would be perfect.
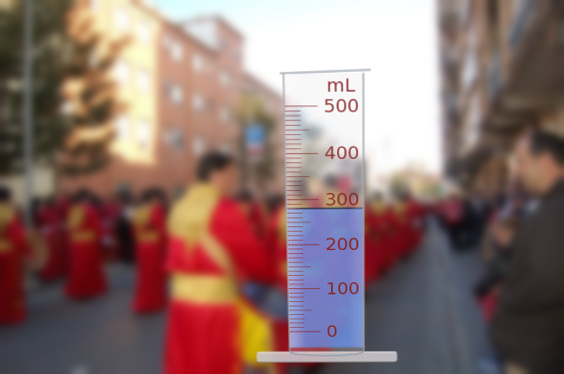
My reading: mL 280
